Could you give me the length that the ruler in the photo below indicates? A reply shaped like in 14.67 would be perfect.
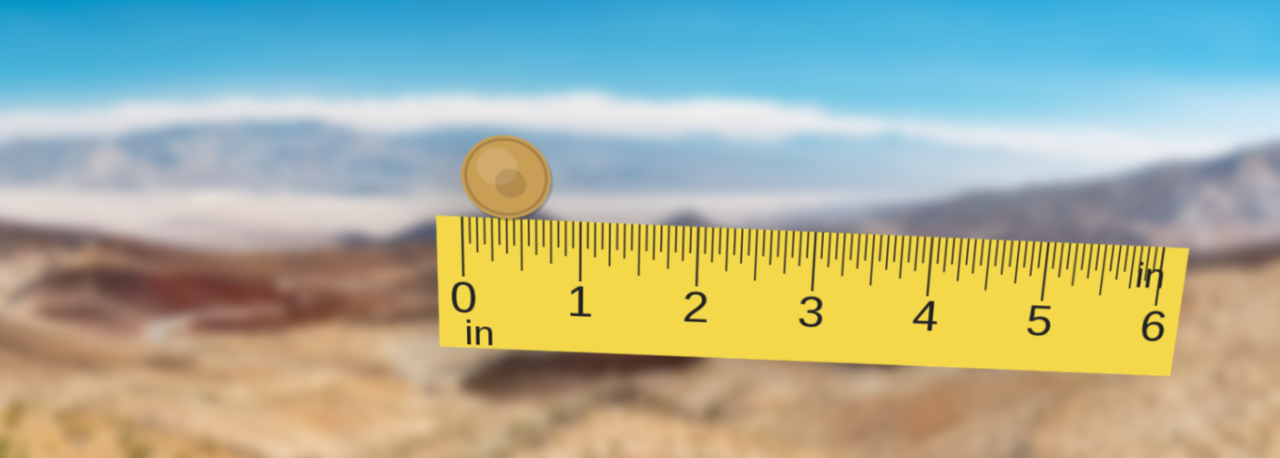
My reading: in 0.75
